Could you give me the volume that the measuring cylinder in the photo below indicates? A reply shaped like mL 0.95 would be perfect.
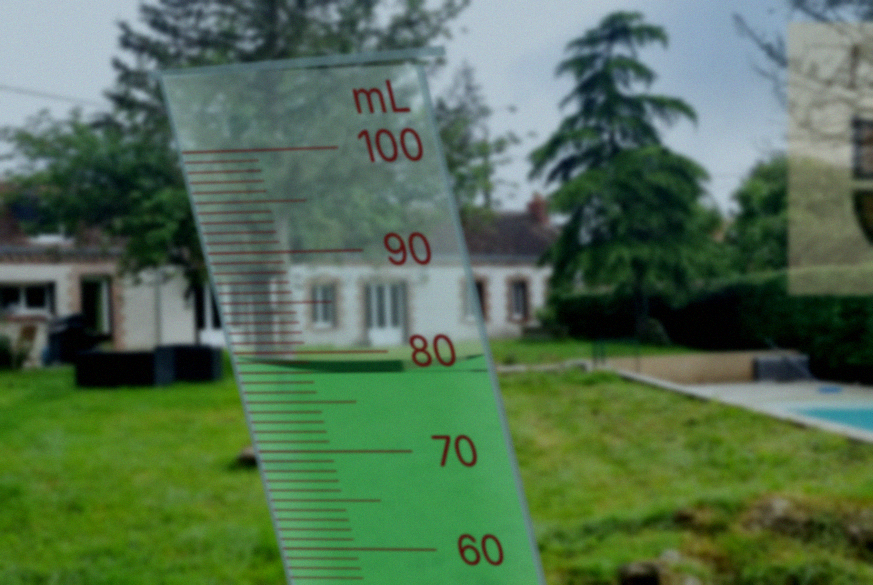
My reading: mL 78
